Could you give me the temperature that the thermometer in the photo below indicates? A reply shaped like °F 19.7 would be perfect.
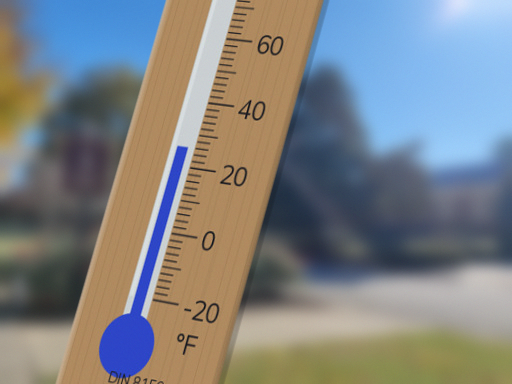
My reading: °F 26
